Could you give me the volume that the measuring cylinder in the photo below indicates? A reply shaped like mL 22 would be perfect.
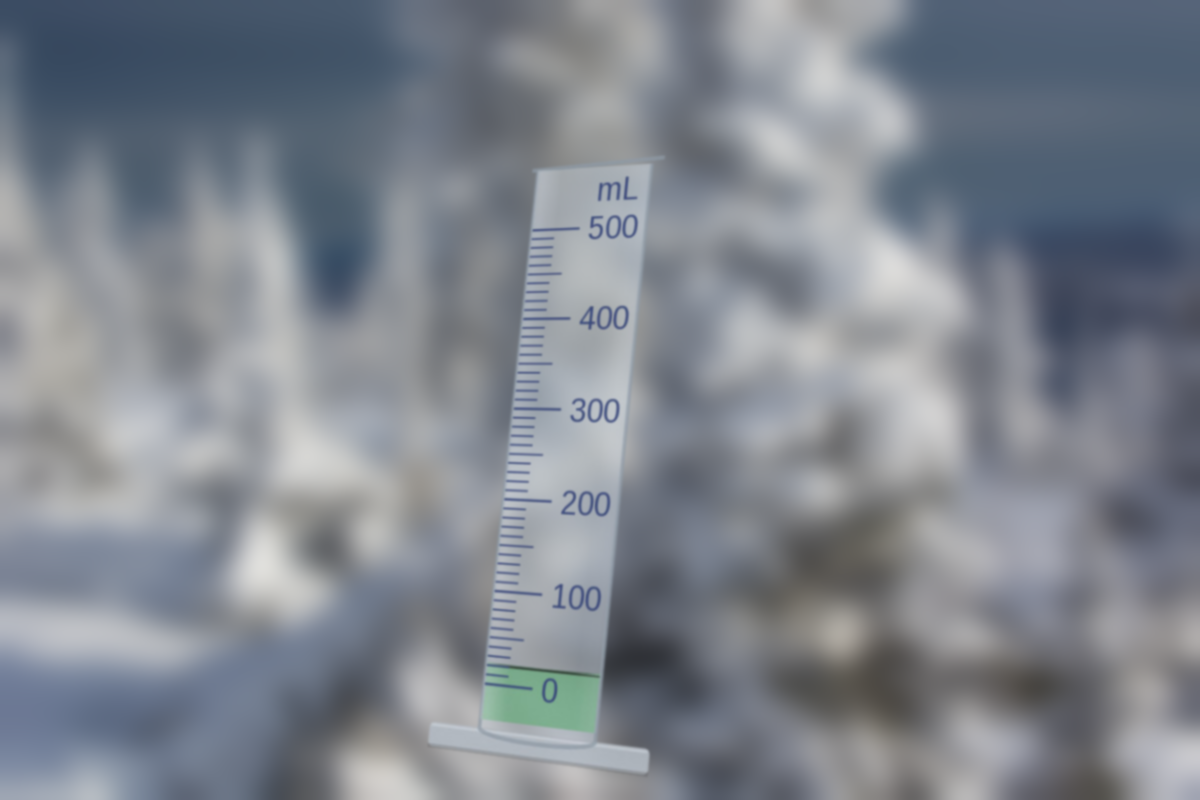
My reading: mL 20
